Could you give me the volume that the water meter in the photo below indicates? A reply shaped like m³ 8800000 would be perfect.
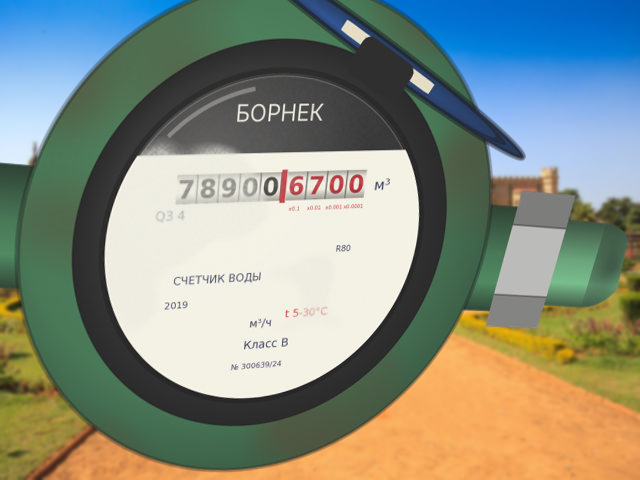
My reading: m³ 78900.6700
